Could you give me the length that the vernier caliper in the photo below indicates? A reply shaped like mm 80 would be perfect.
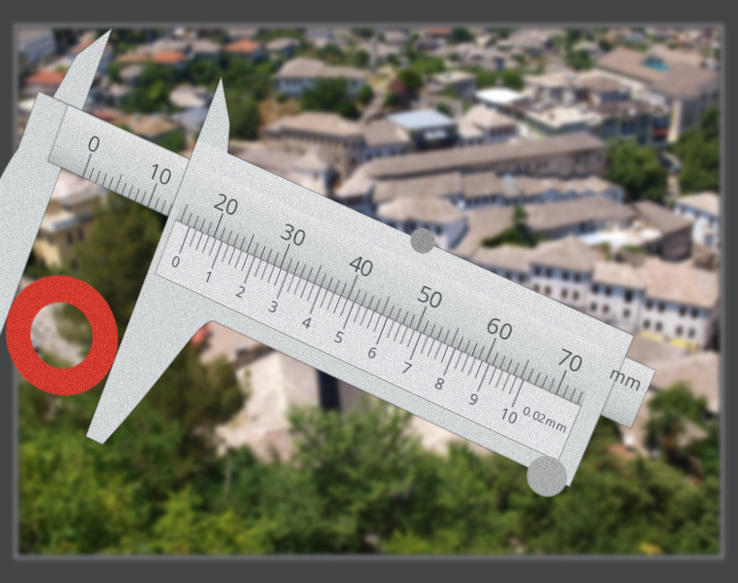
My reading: mm 16.4
